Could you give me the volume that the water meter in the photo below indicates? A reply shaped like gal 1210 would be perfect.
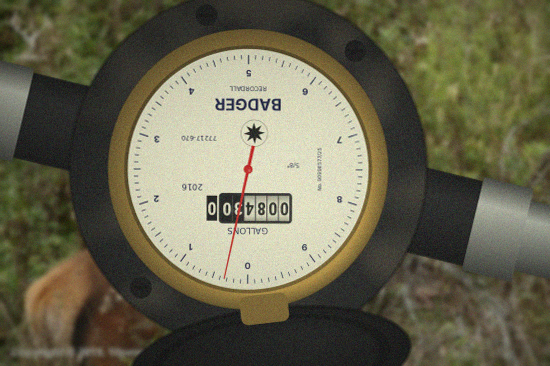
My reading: gal 84300.3
